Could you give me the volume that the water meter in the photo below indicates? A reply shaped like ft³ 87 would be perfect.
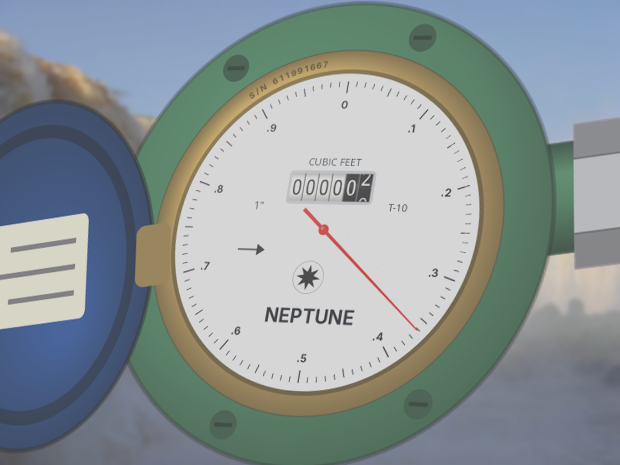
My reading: ft³ 2.36
